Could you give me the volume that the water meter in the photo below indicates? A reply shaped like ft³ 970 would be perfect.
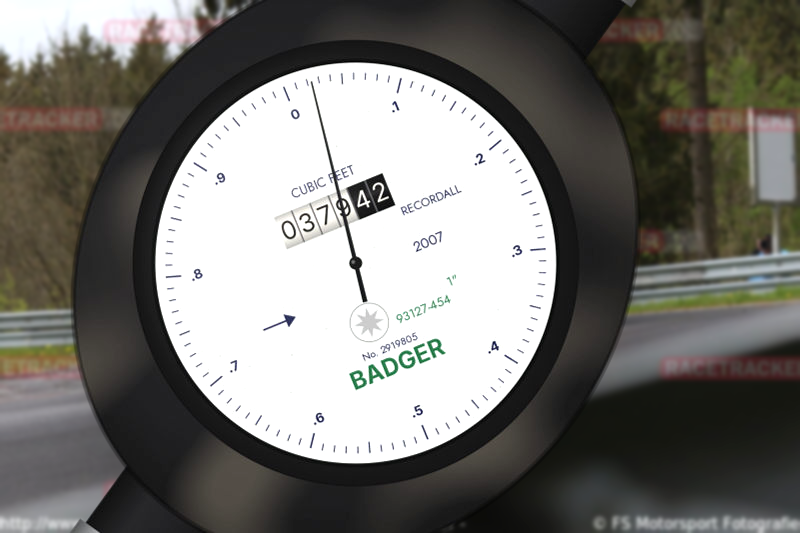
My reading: ft³ 37942.02
